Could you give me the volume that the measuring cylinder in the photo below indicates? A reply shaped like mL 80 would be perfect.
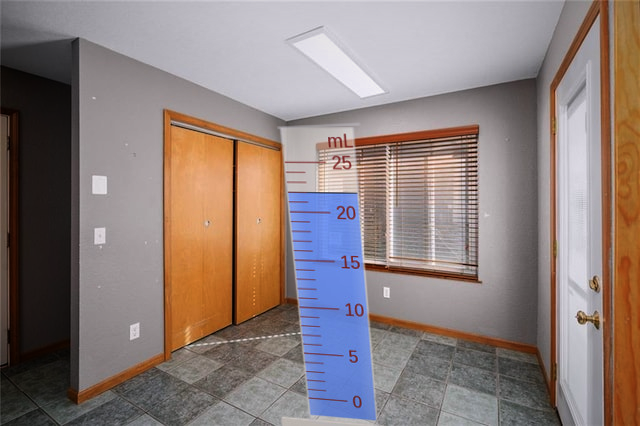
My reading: mL 22
